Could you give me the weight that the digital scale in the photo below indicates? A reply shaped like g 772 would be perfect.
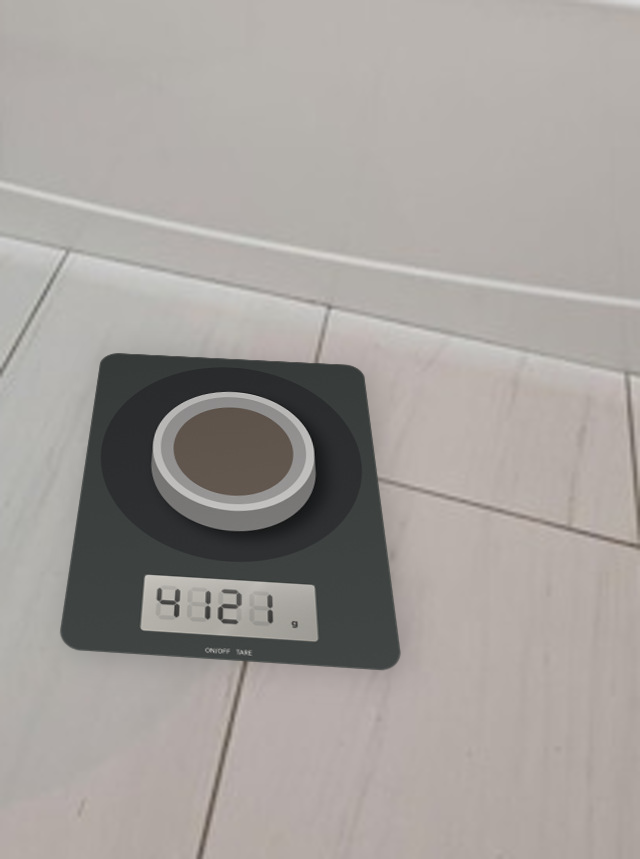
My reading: g 4121
